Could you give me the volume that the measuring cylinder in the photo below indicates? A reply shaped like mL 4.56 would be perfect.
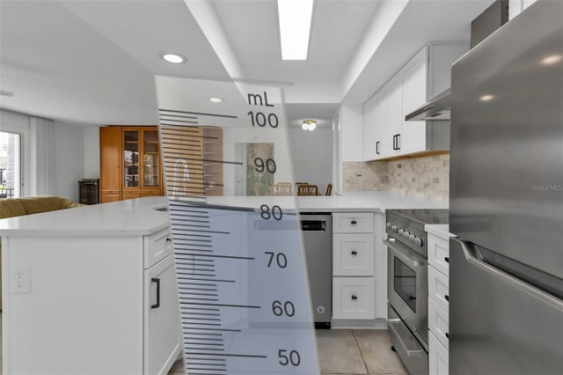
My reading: mL 80
